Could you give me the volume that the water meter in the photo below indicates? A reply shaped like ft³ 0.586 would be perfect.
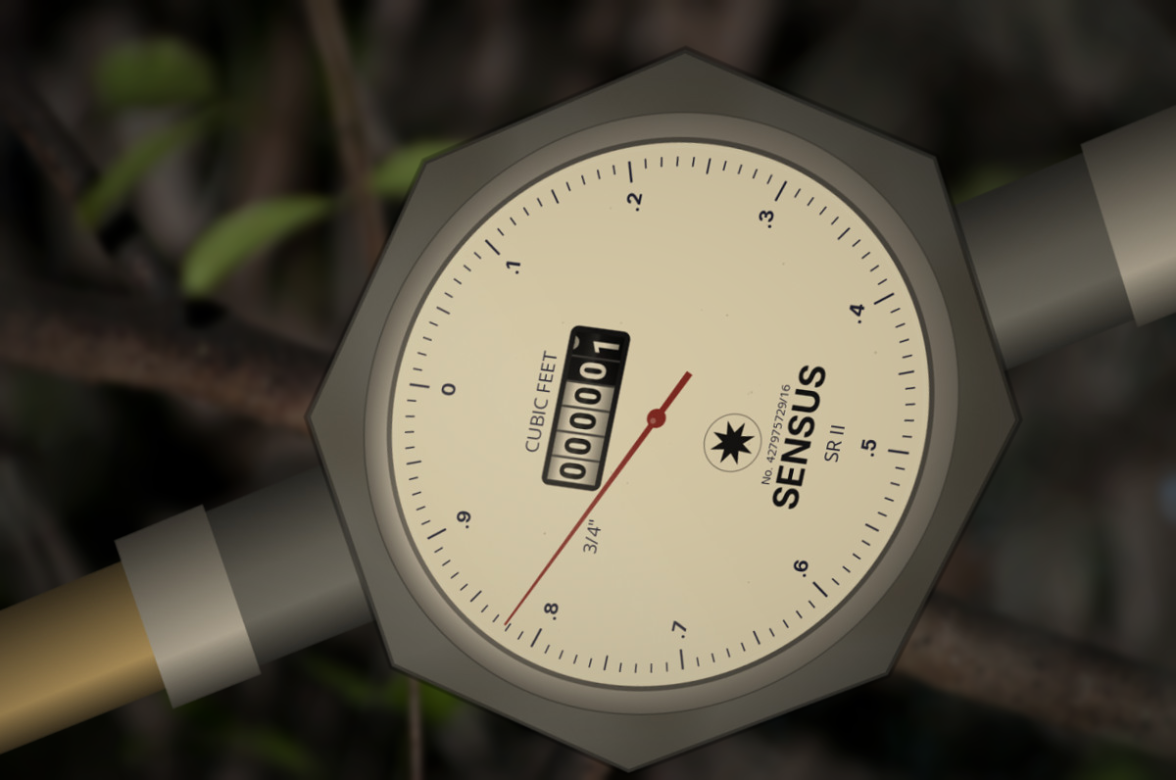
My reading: ft³ 0.82
